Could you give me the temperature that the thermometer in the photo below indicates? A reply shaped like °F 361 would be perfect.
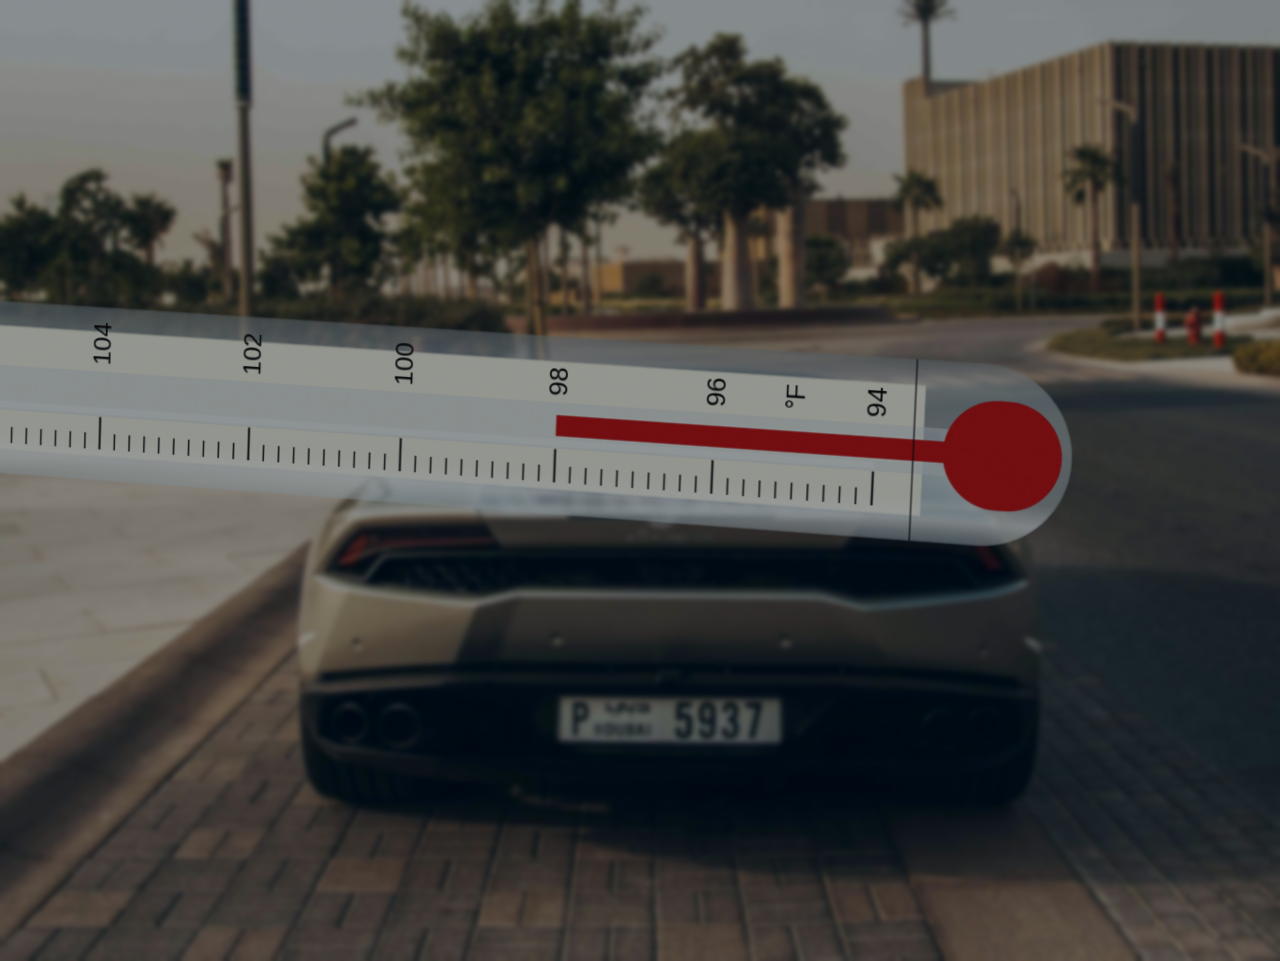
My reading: °F 98
